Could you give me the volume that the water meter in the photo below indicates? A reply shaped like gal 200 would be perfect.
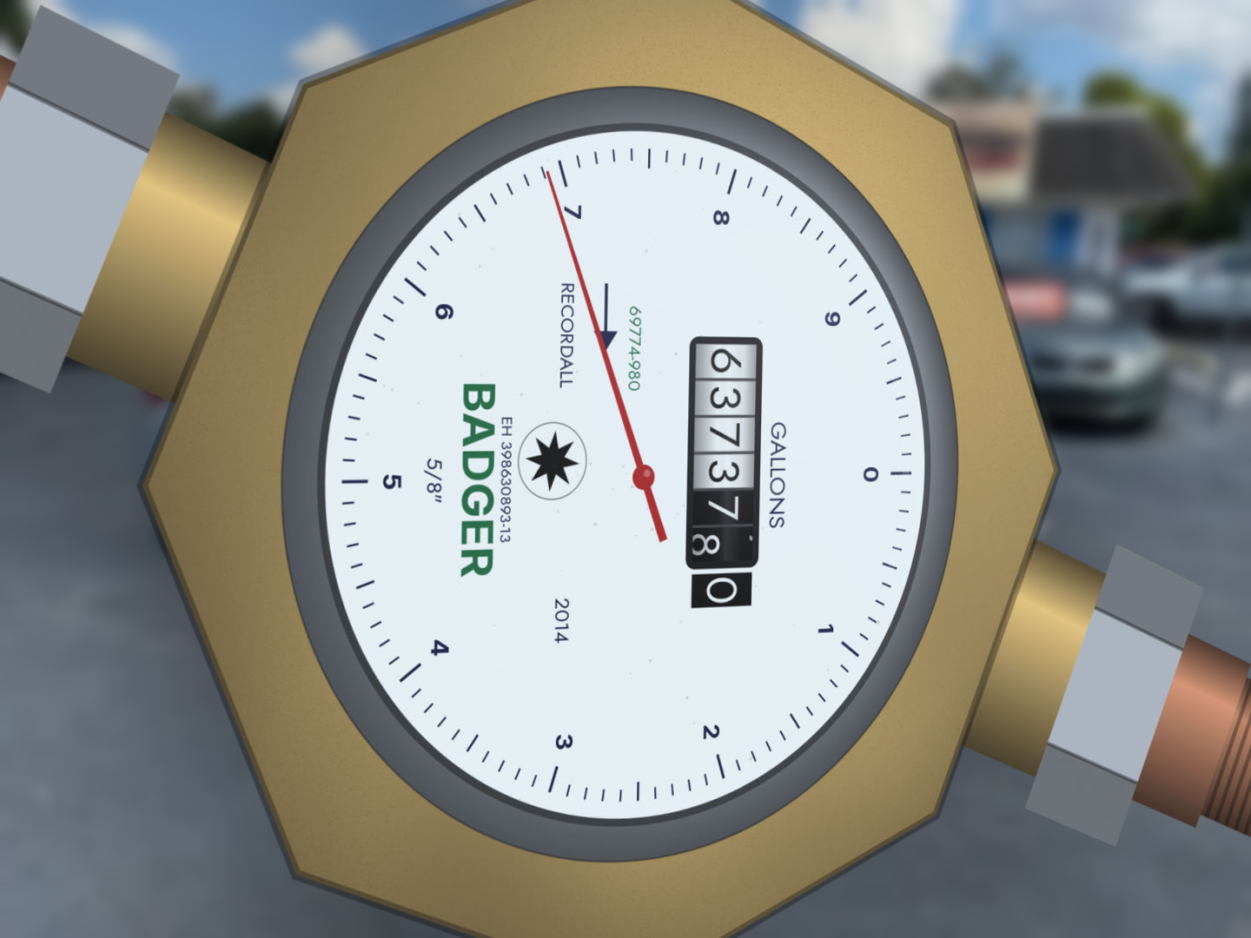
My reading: gal 6373776.9
